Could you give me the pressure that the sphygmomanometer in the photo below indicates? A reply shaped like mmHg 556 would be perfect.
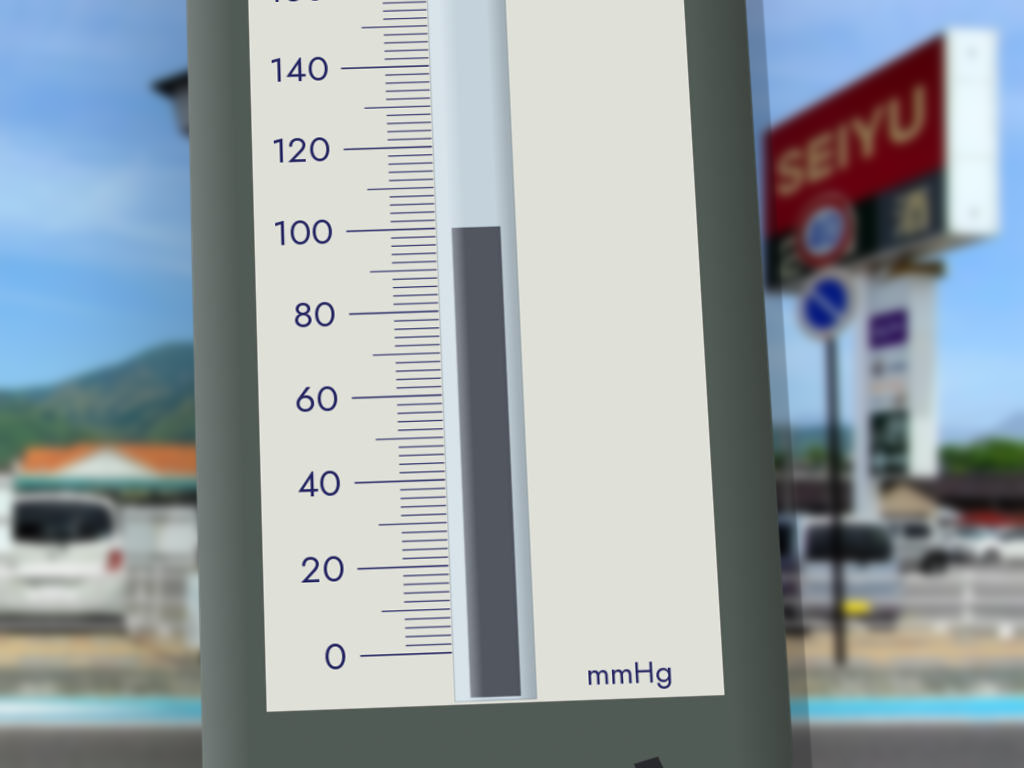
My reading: mmHg 100
